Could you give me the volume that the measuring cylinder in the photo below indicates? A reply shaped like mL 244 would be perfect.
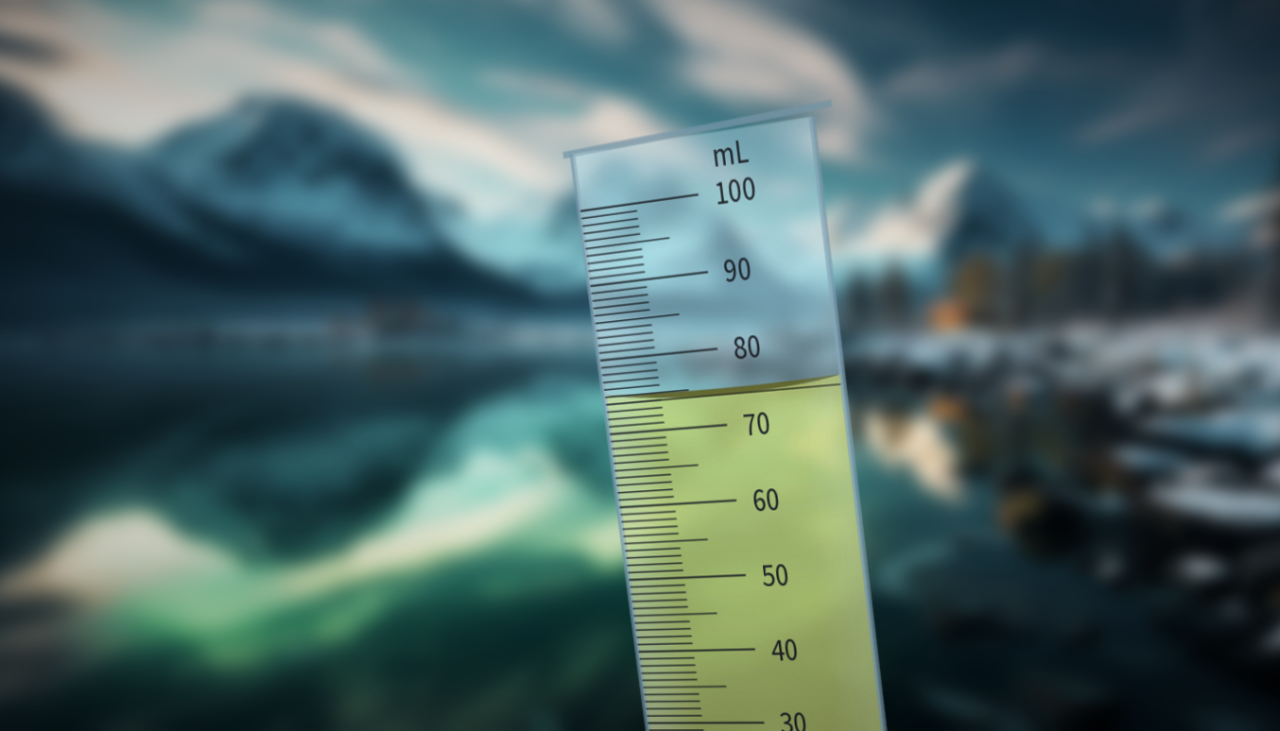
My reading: mL 74
